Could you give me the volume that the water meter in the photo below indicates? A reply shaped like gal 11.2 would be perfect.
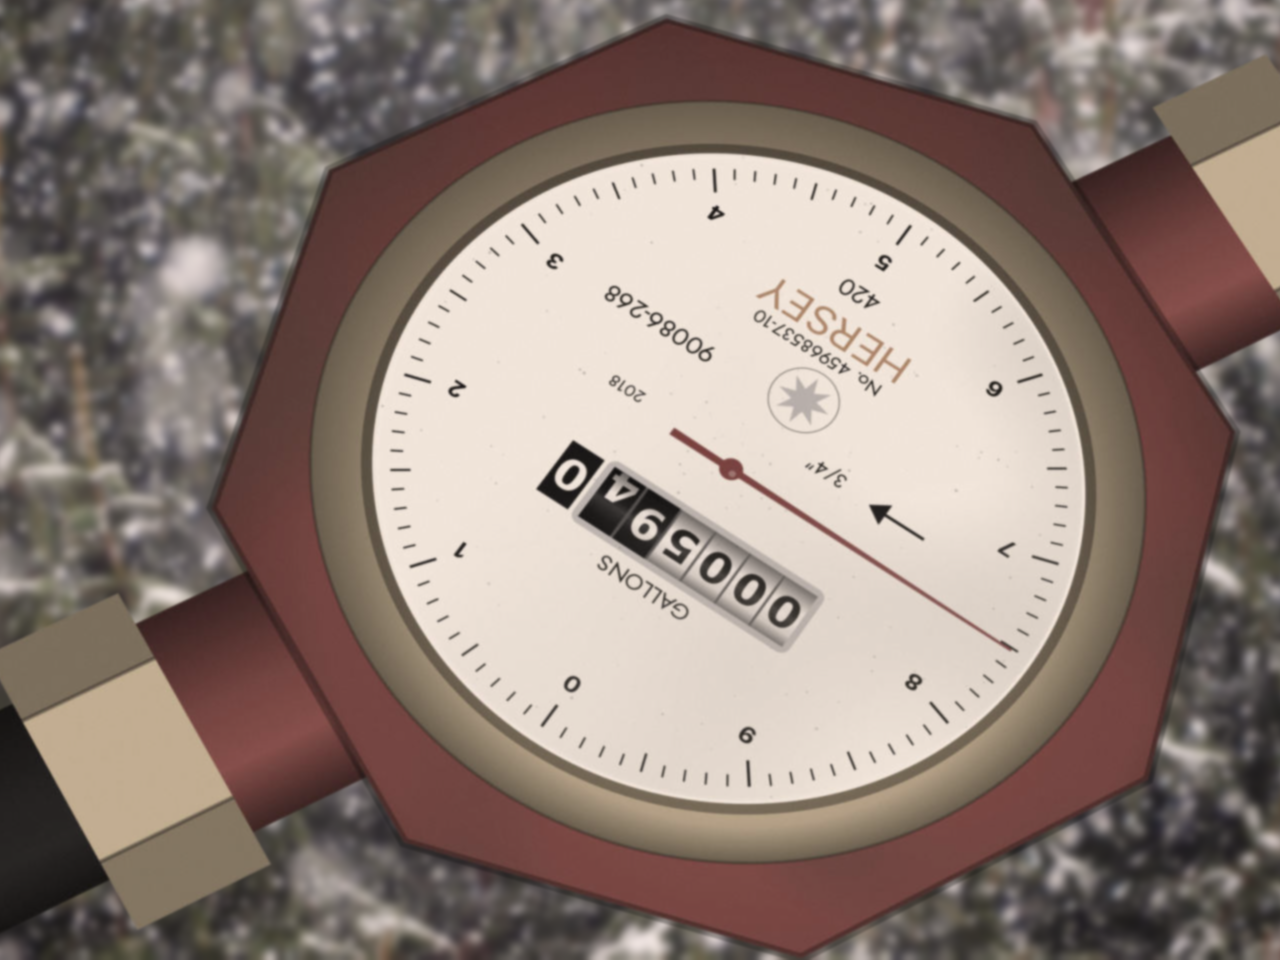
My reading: gal 5937.5
